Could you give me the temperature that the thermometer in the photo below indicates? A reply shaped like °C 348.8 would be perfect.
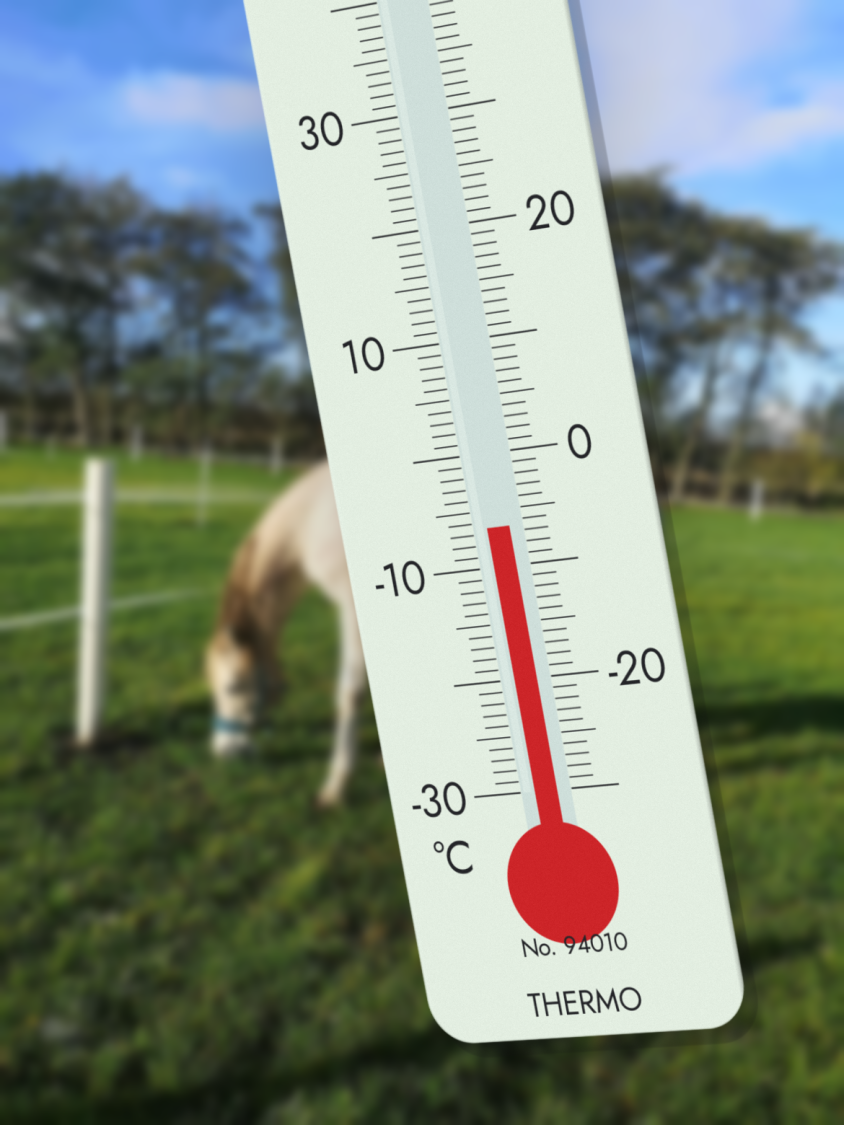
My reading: °C -6.5
